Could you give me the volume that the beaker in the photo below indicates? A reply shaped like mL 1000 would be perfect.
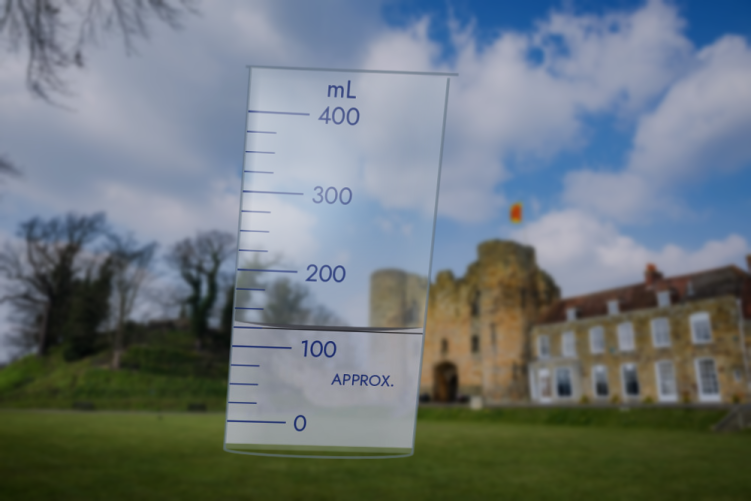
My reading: mL 125
